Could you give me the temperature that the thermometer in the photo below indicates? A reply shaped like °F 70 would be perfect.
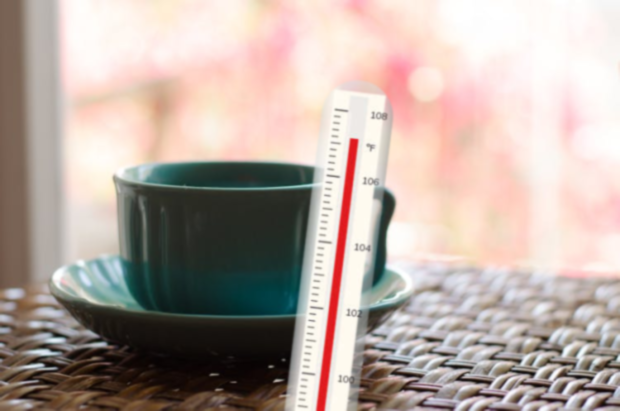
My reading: °F 107.2
